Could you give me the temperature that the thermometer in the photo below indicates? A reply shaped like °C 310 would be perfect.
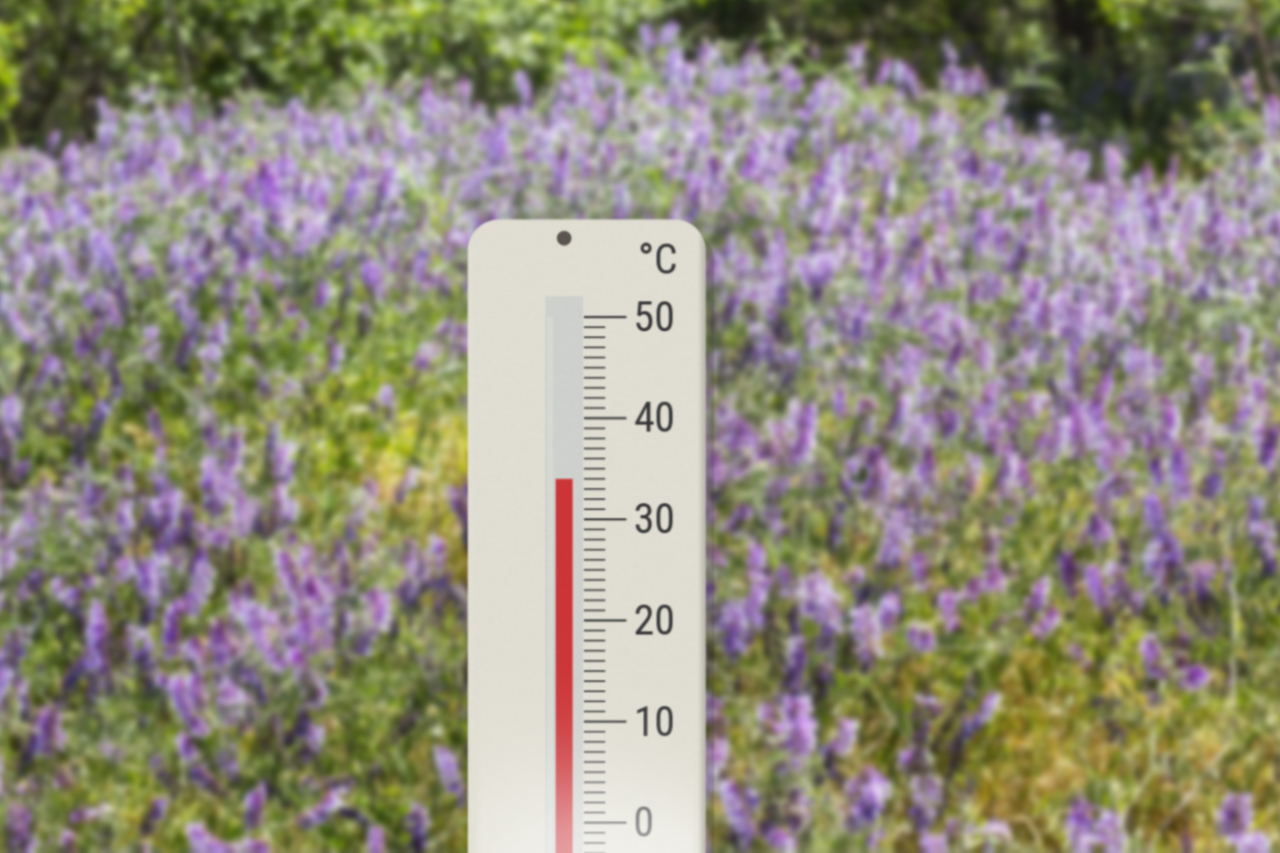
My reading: °C 34
